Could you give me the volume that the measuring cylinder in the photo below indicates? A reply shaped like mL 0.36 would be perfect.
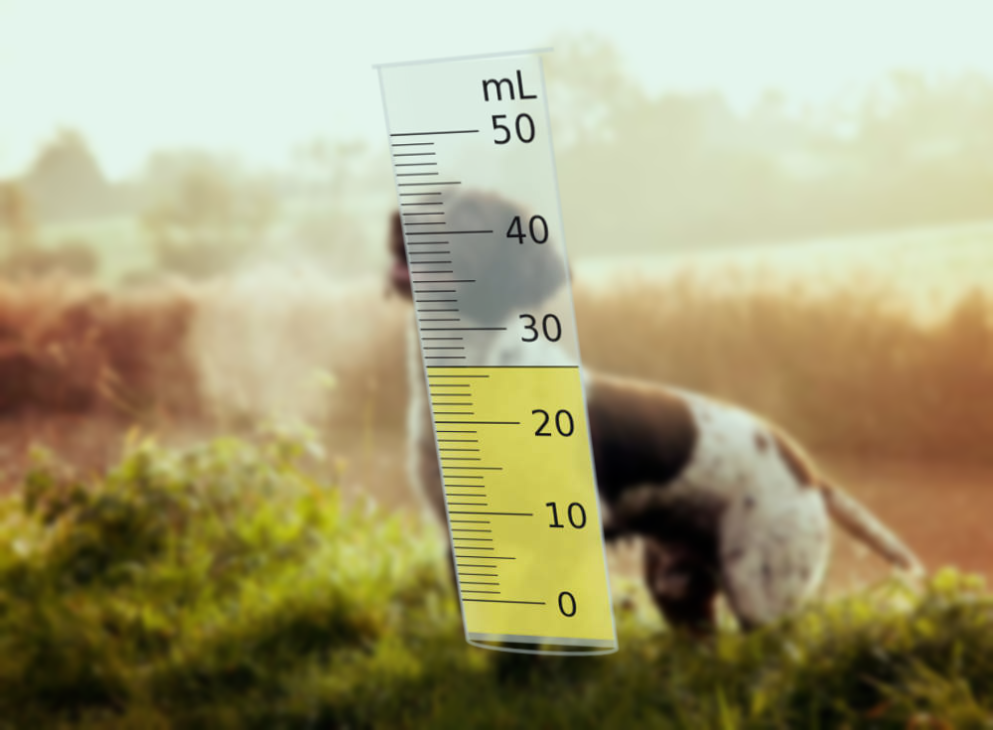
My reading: mL 26
